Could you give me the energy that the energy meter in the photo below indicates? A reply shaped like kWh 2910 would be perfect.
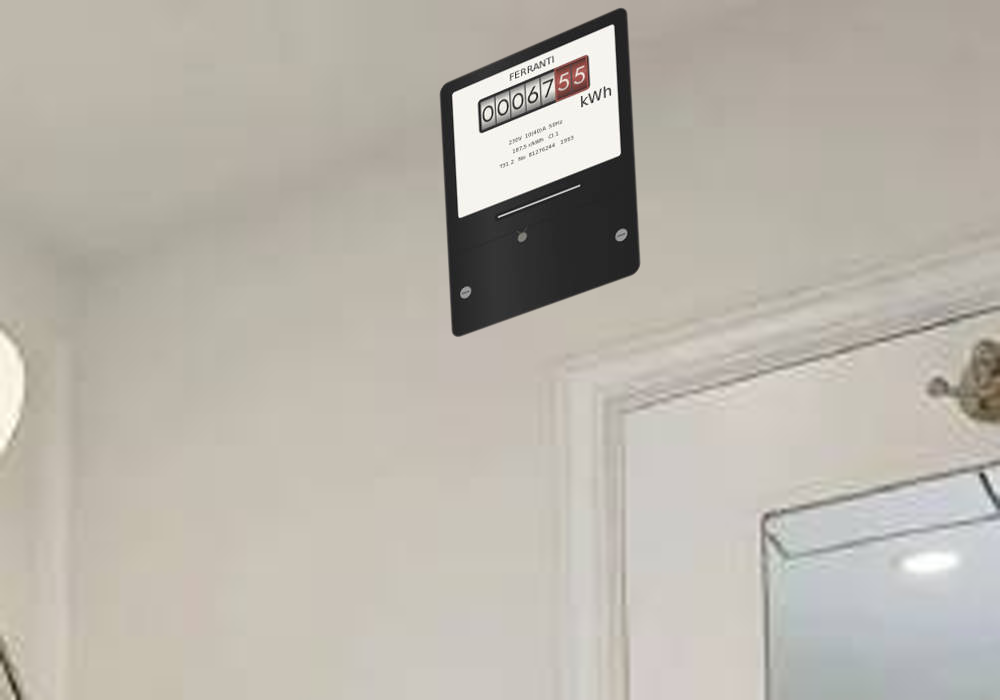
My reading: kWh 67.55
